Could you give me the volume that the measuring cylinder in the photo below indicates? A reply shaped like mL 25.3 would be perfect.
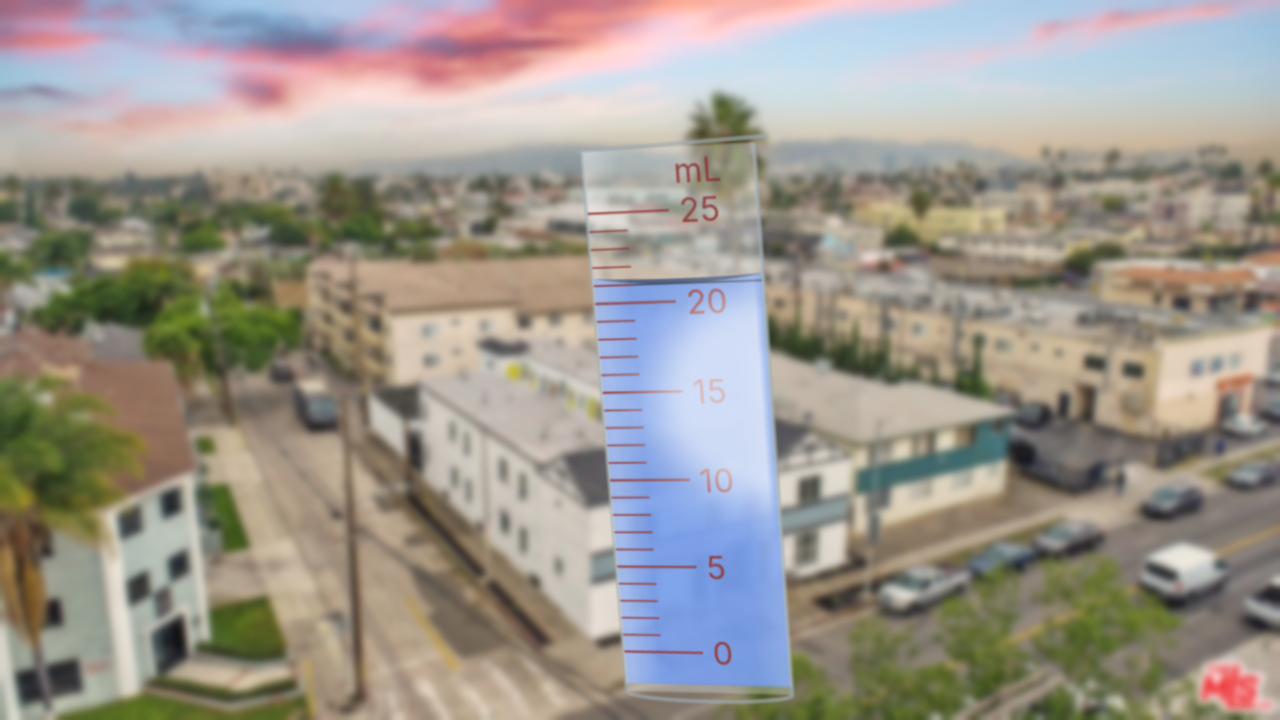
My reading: mL 21
